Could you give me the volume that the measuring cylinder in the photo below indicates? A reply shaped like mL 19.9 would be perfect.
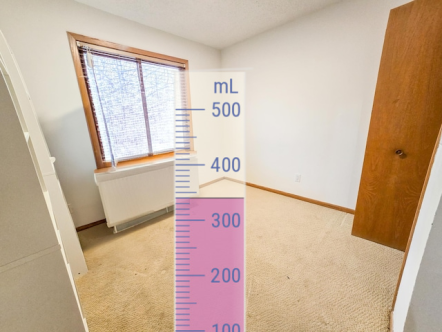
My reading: mL 340
